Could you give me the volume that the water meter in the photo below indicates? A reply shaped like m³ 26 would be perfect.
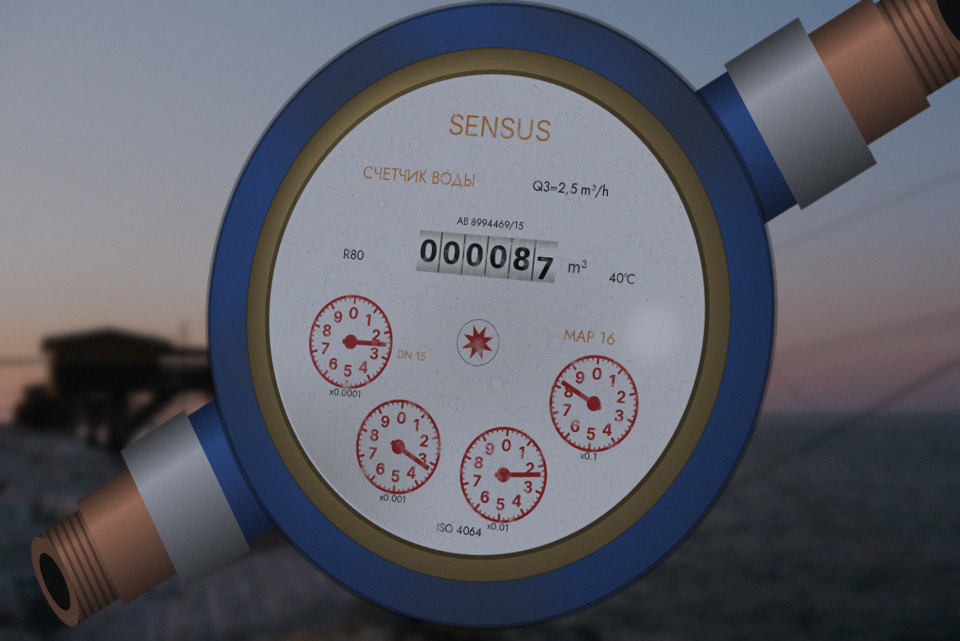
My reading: m³ 86.8232
